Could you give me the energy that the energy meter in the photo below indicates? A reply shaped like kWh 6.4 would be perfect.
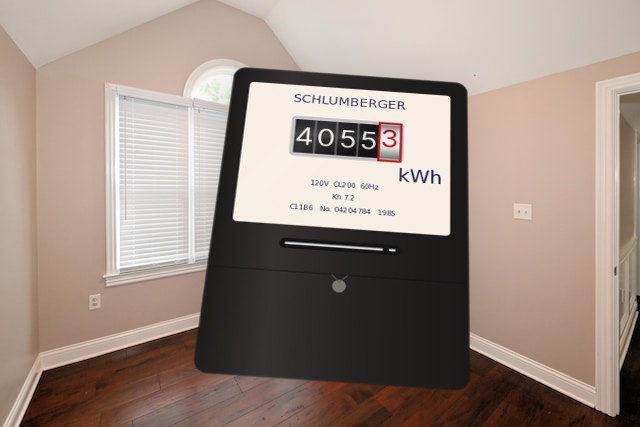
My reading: kWh 4055.3
